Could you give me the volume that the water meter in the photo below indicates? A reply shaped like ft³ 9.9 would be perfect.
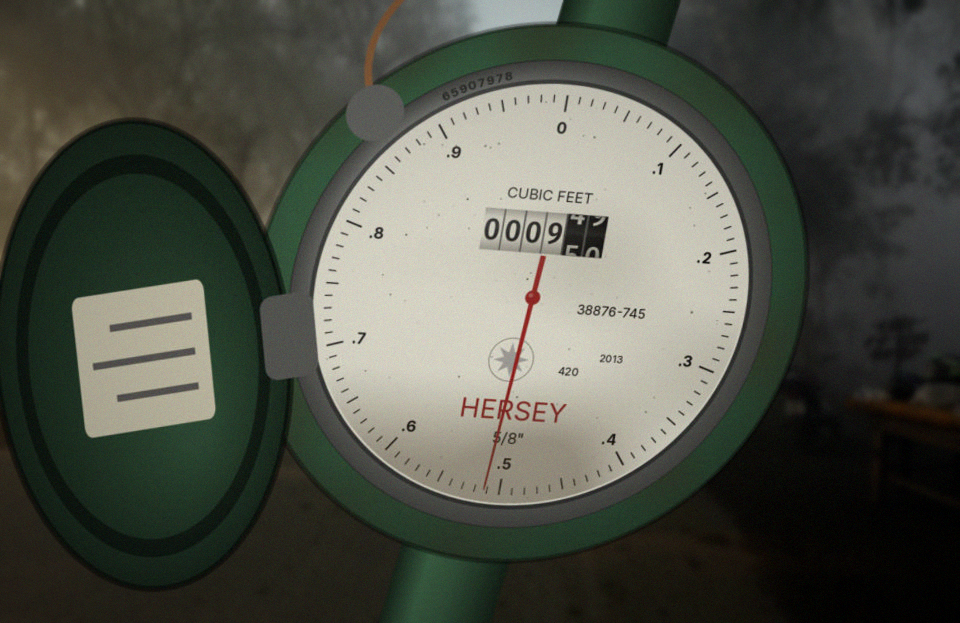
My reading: ft³ 949.51
